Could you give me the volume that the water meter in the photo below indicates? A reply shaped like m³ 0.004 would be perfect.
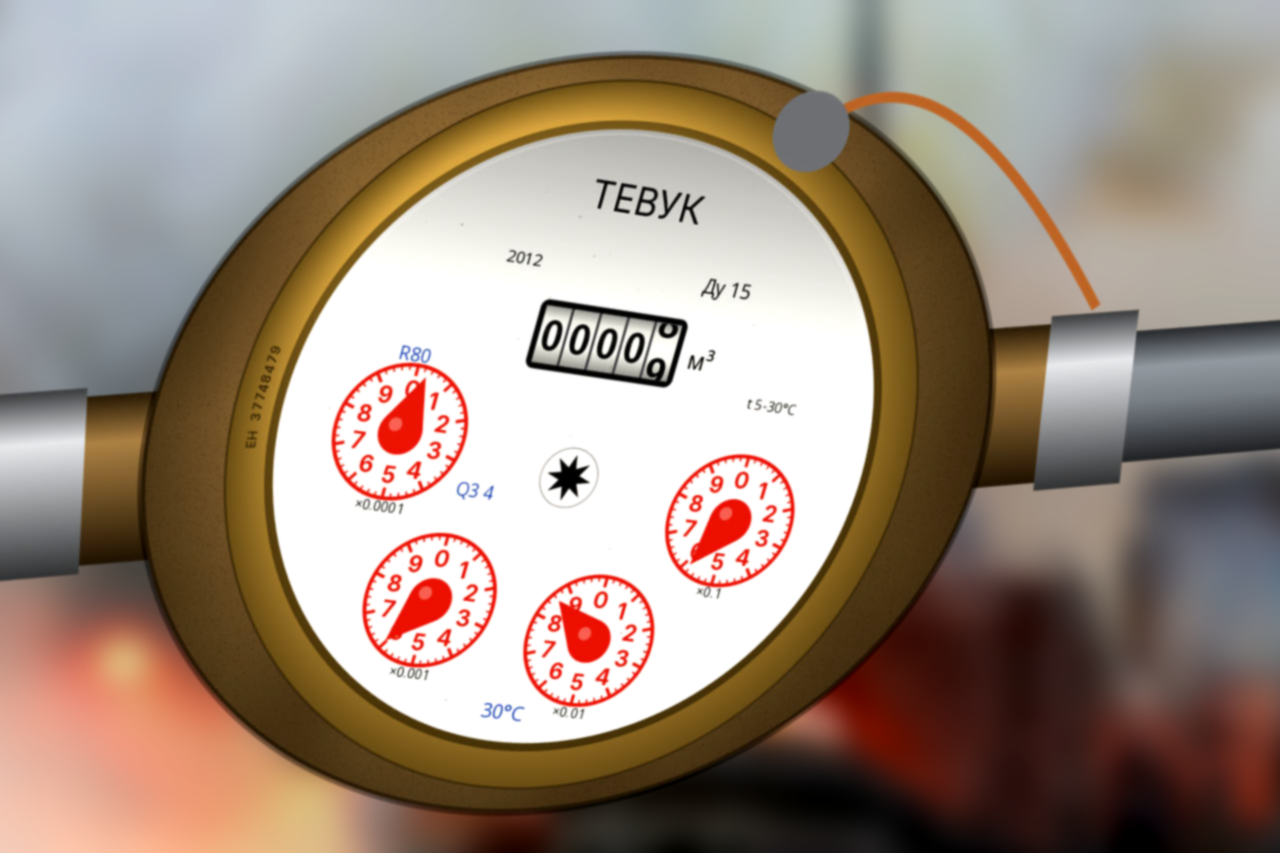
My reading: m³ 8.5860
